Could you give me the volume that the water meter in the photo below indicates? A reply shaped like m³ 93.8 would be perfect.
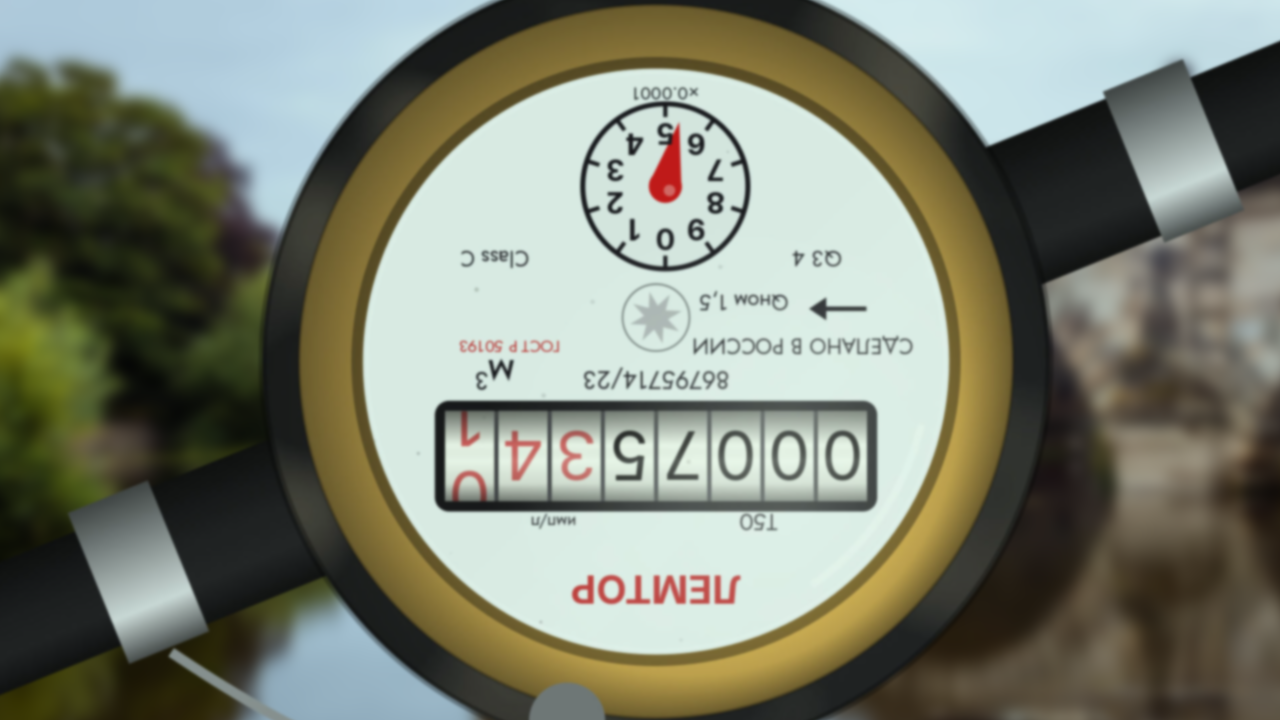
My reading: m³ 75.3405
